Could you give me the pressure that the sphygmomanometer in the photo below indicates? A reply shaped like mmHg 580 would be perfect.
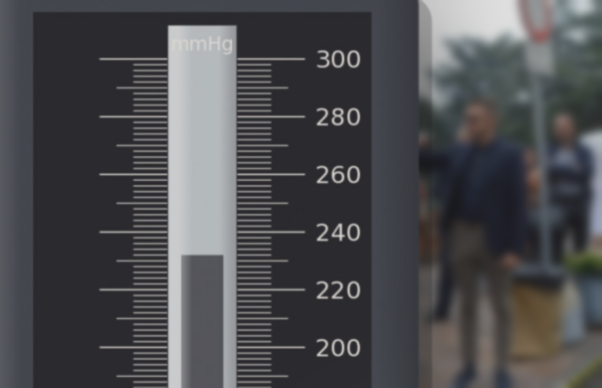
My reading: mmHg 232
